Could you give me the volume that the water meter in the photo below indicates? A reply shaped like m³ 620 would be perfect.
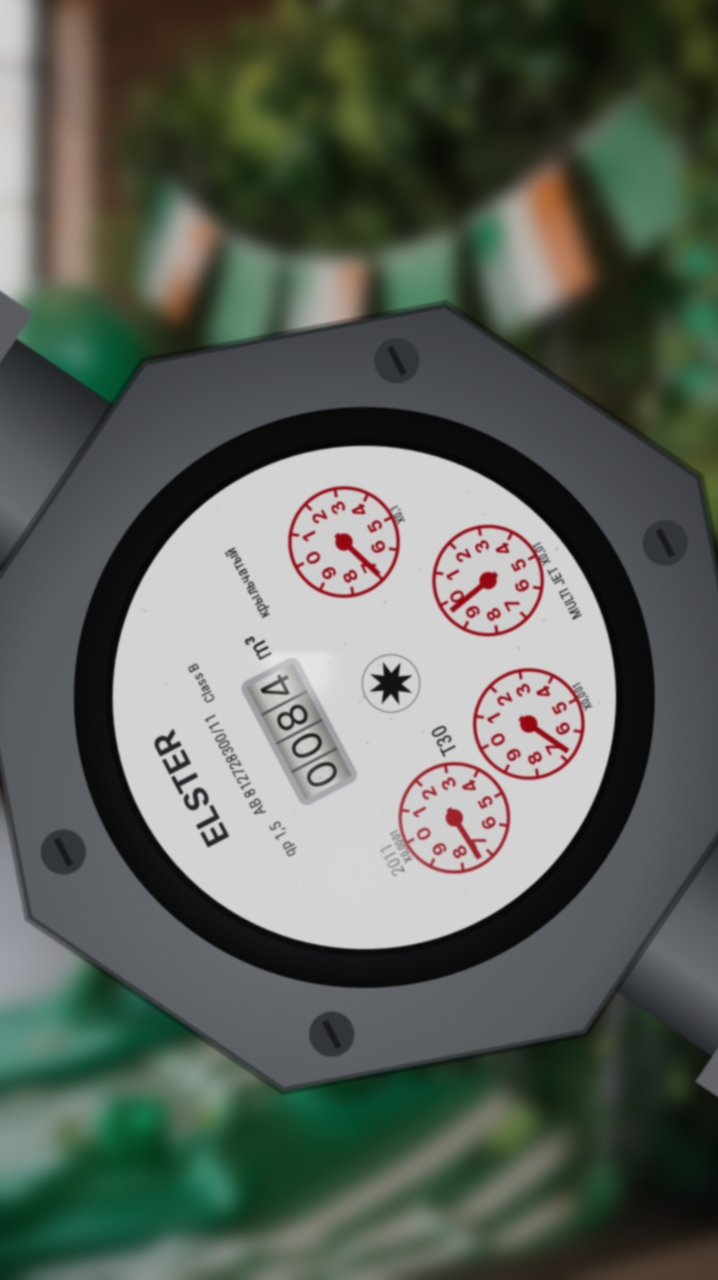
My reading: m³ 84.6967
